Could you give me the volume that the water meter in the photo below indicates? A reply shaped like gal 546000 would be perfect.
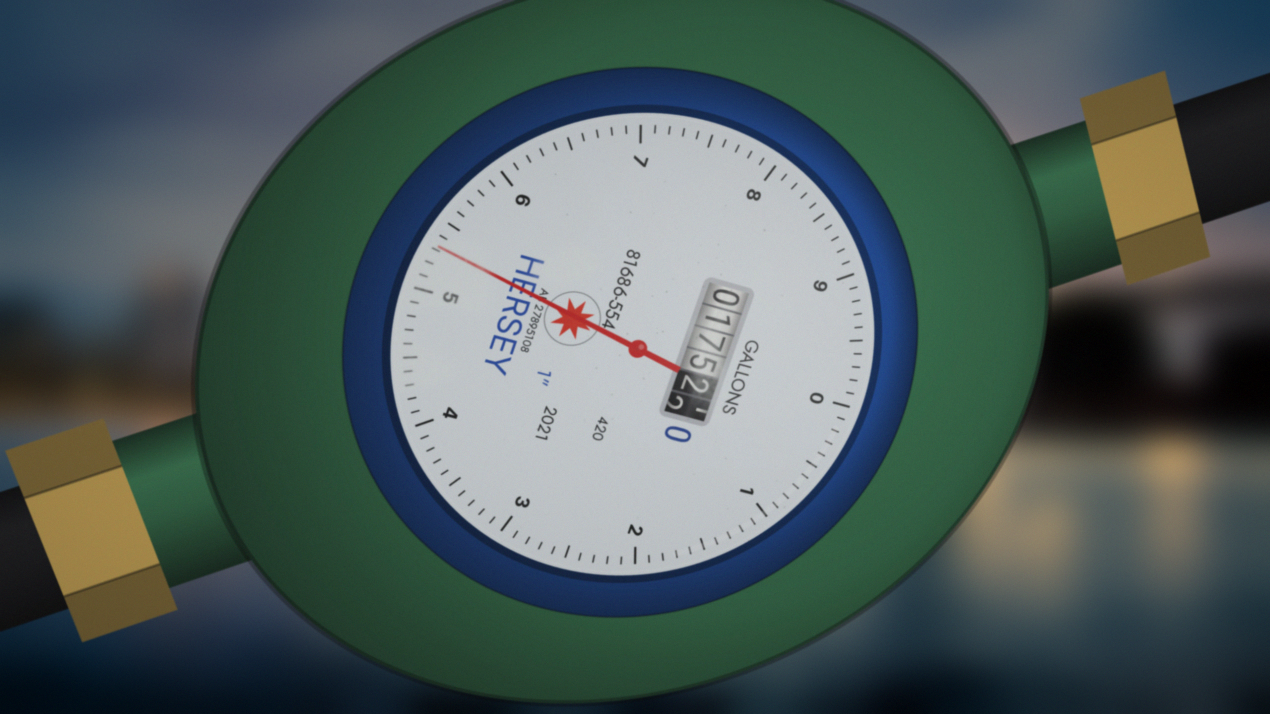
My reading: gal 175215.3
